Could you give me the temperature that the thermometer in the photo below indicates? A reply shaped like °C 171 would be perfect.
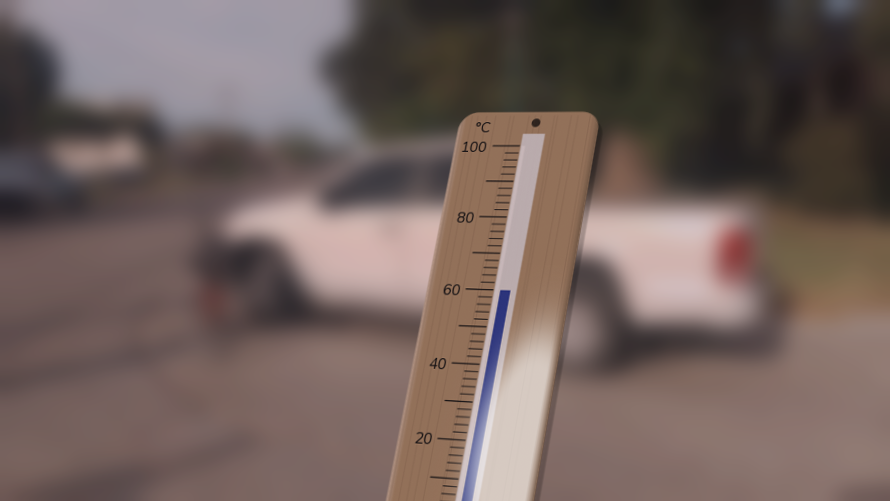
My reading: °C 60
